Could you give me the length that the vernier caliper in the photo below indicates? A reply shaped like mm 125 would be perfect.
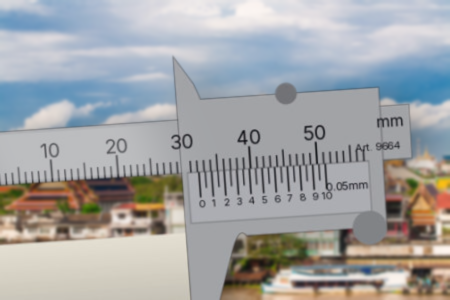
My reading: mm 32.2
